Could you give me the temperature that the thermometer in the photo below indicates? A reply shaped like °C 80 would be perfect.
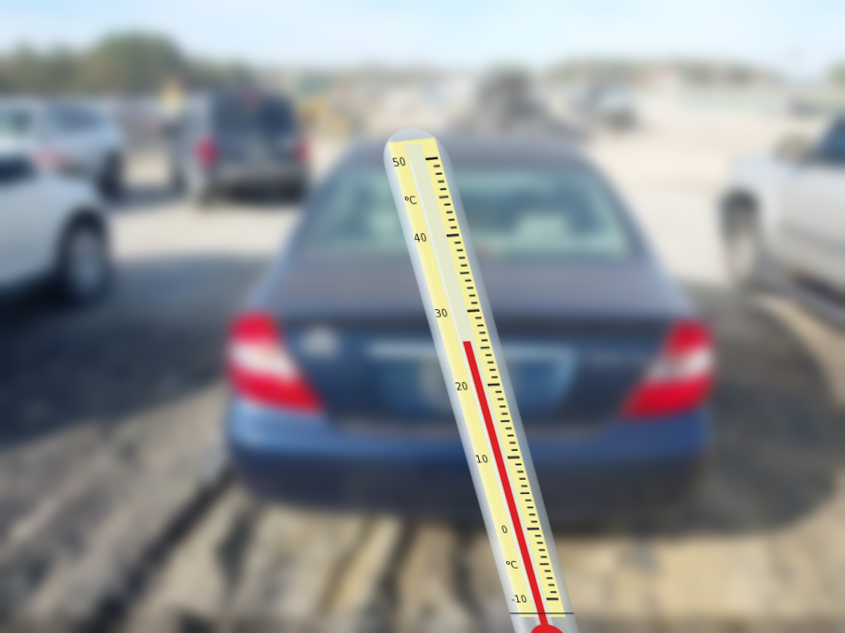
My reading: °C 26
